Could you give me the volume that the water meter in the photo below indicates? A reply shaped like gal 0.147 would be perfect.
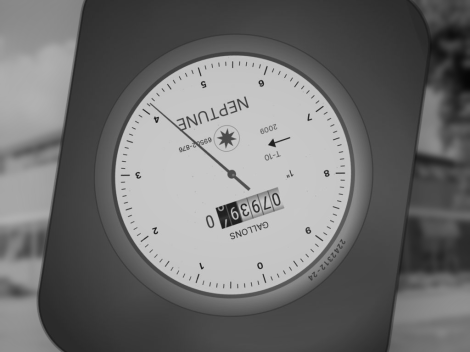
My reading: gal 793974.1
